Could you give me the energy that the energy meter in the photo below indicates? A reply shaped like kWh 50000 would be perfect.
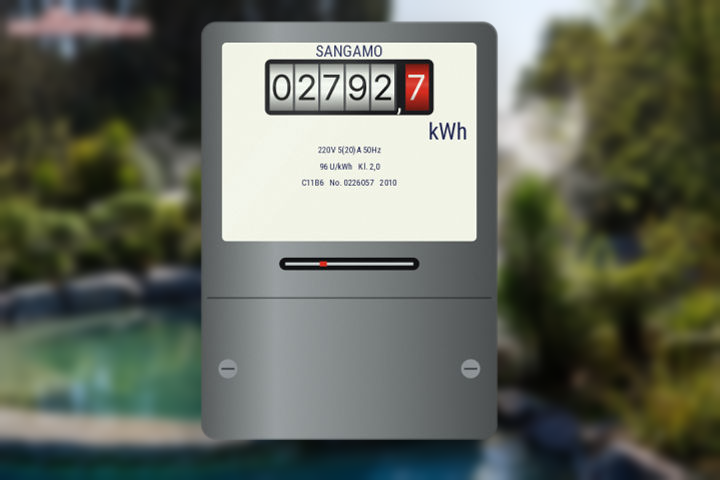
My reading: kWh 2792.7
